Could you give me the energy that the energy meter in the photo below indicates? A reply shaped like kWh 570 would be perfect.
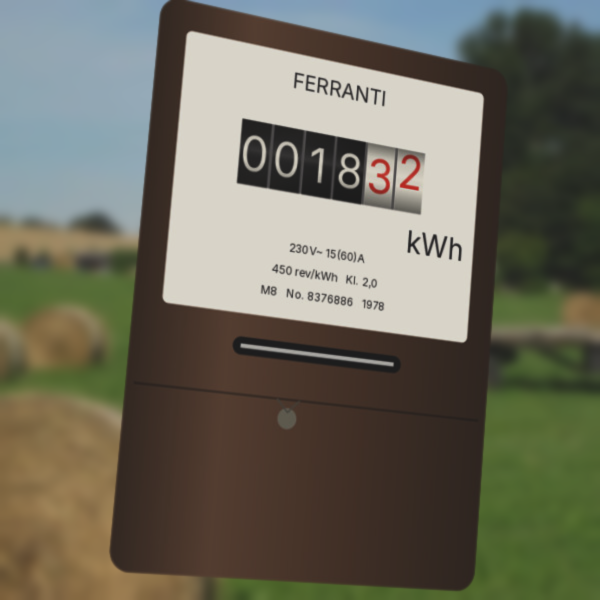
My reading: kWh 18.32
